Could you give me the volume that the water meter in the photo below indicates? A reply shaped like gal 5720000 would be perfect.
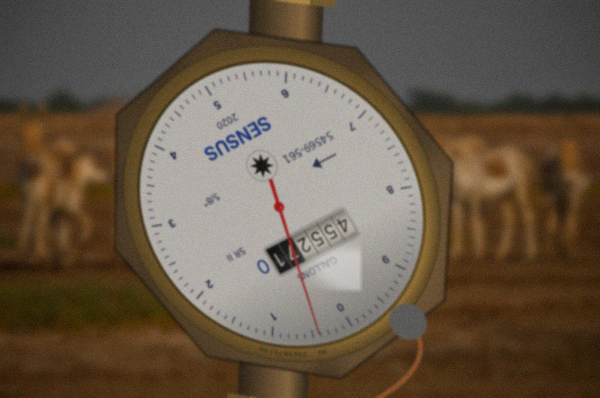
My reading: gal 4552710.4
